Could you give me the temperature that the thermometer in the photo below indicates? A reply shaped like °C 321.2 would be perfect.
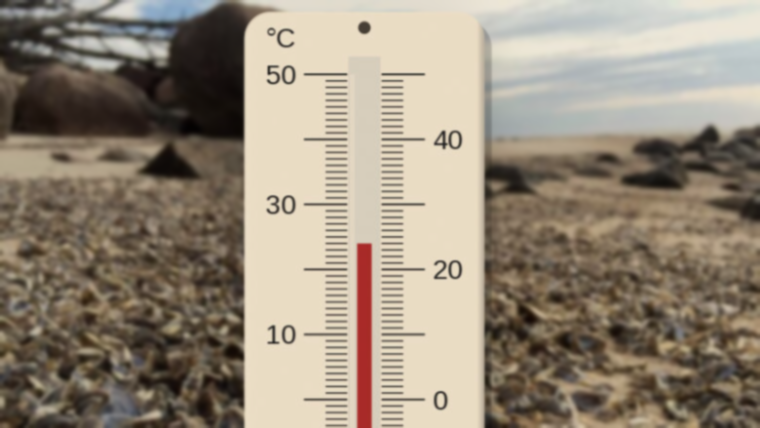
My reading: °C 24
